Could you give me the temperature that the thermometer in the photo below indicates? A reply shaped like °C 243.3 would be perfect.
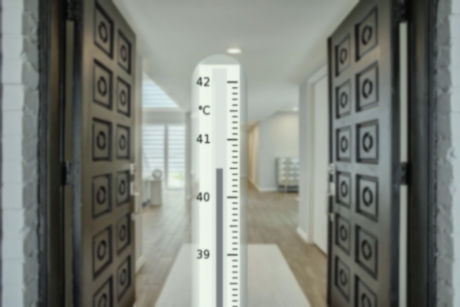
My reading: °C 40.5
